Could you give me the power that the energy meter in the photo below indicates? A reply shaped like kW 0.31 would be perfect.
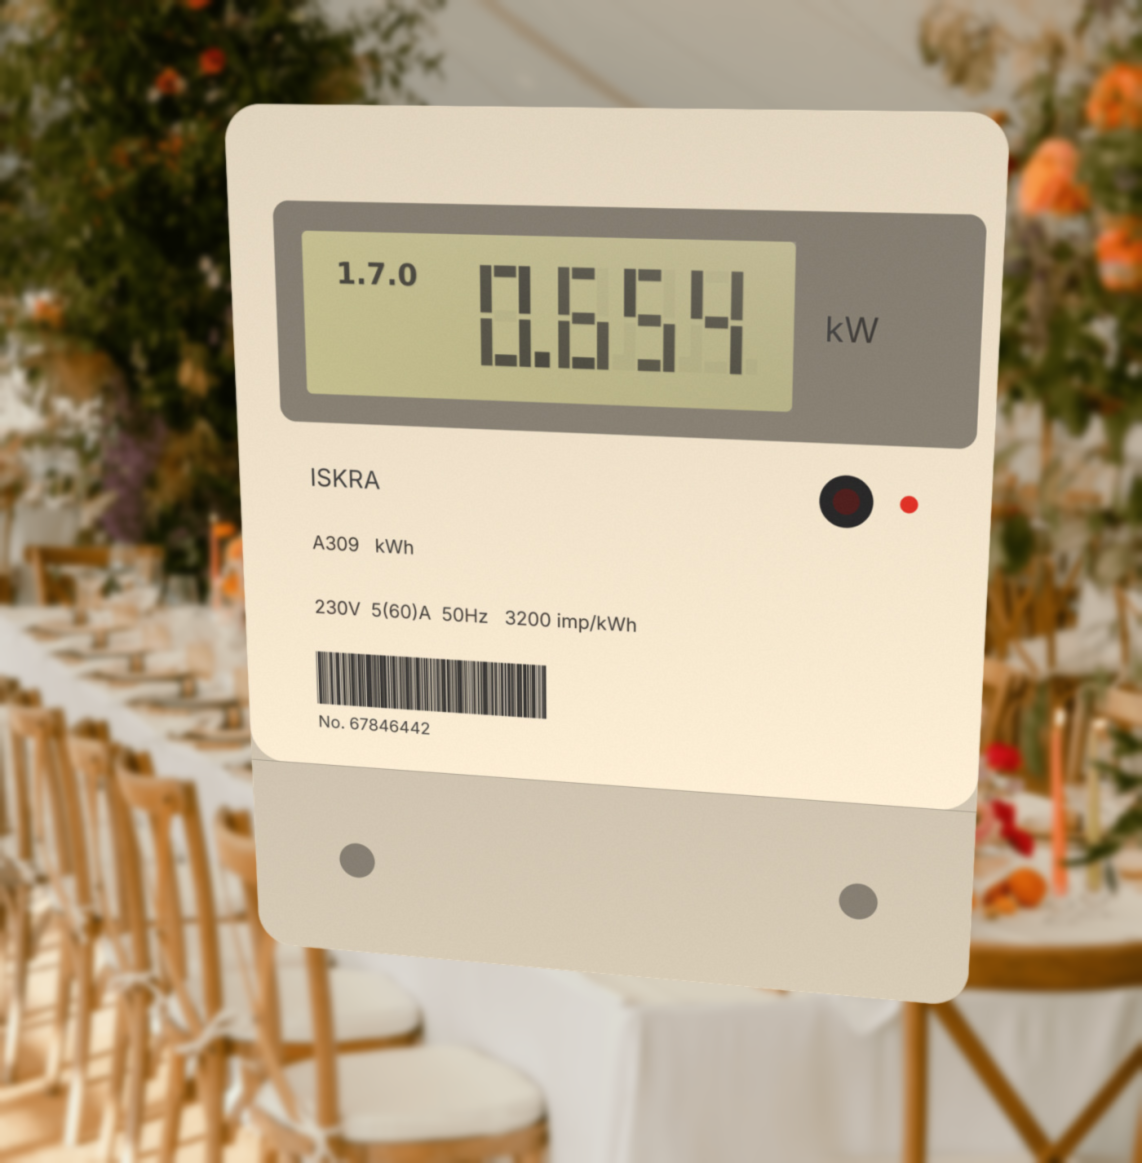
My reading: kW 0.654
